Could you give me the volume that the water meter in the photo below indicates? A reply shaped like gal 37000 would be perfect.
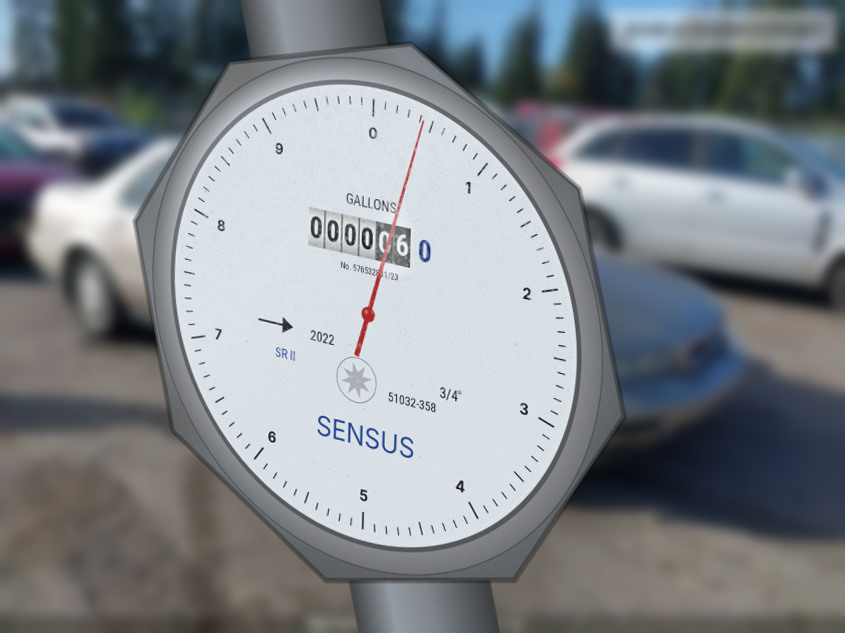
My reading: gal 60.4
